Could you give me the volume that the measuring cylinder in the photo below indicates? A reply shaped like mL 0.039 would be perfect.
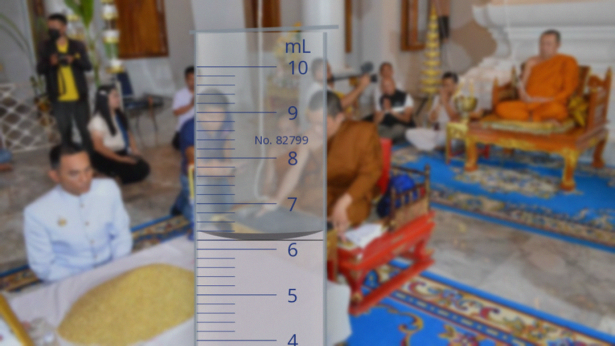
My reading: mL 6.2
